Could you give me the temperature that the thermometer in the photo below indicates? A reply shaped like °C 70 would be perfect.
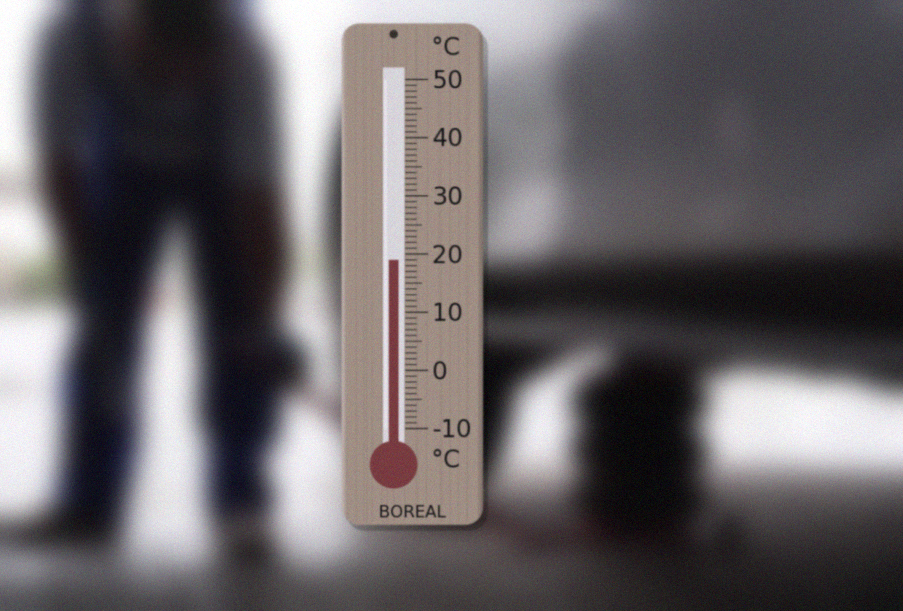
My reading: °C 19
